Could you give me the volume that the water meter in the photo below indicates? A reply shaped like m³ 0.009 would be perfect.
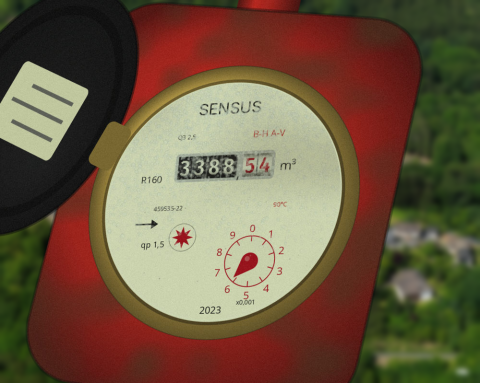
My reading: m³ 3388.546
